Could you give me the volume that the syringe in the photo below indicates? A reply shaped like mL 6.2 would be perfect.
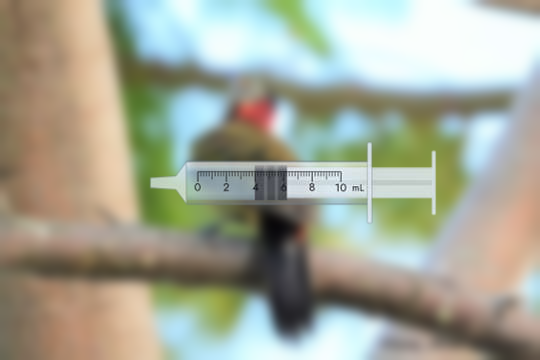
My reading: mL 4
